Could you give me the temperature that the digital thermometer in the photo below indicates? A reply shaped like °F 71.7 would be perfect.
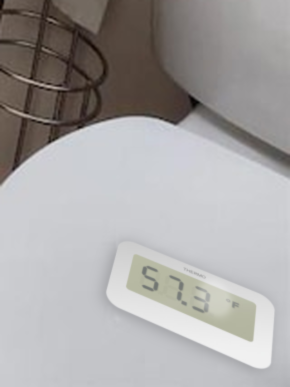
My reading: °F 57.3
